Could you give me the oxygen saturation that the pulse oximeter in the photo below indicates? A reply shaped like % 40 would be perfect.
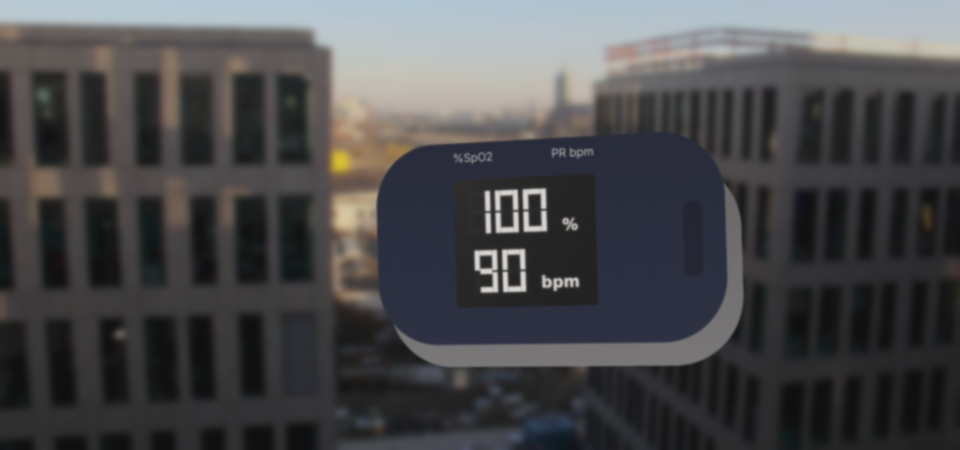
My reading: % 100
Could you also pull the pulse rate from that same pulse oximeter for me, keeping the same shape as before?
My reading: bpm 90
